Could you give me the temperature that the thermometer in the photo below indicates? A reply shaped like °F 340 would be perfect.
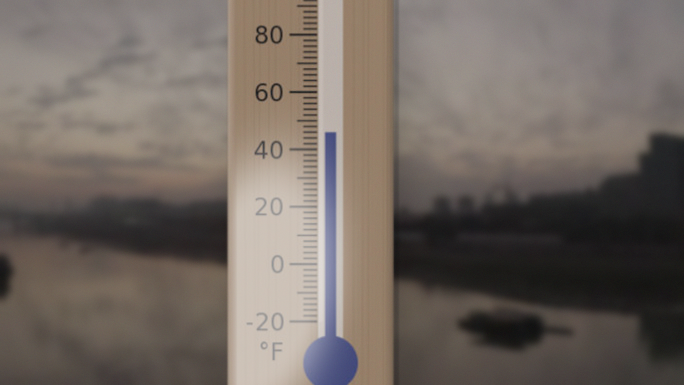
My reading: °F 46
